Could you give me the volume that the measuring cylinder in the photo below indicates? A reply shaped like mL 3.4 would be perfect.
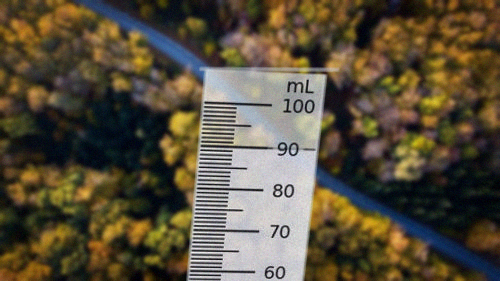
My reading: mL 90
